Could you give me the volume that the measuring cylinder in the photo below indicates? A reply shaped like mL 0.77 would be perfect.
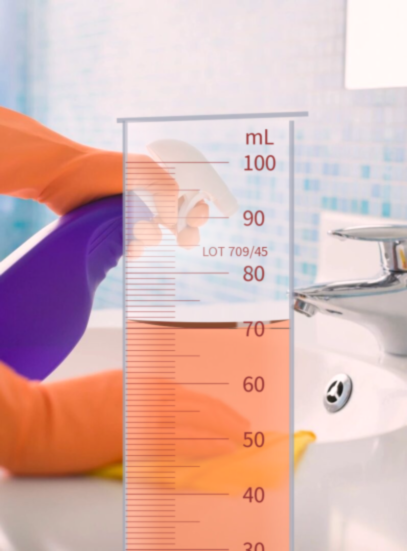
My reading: mL 70
